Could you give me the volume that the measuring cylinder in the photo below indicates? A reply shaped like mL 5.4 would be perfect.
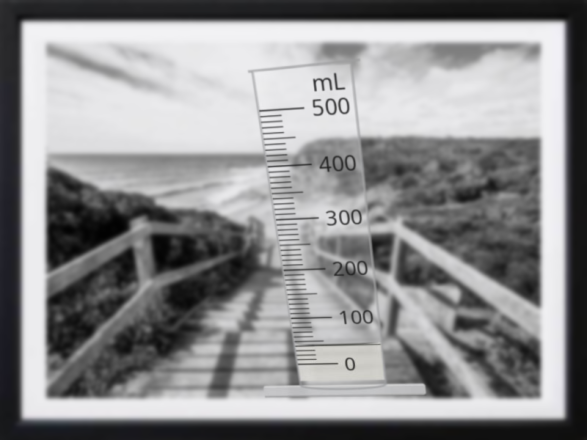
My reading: mL 40
